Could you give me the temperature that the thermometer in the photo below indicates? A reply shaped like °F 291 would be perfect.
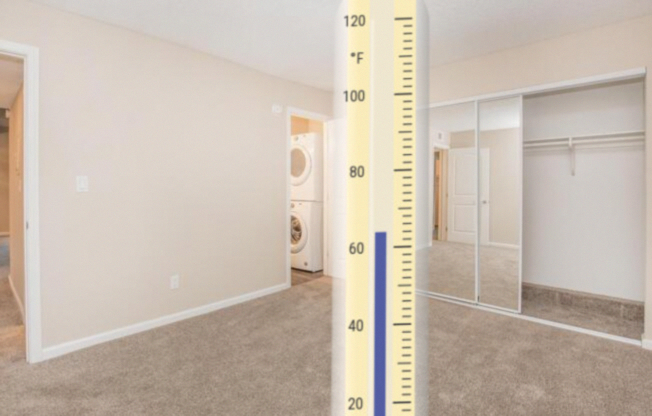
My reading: °F 64
